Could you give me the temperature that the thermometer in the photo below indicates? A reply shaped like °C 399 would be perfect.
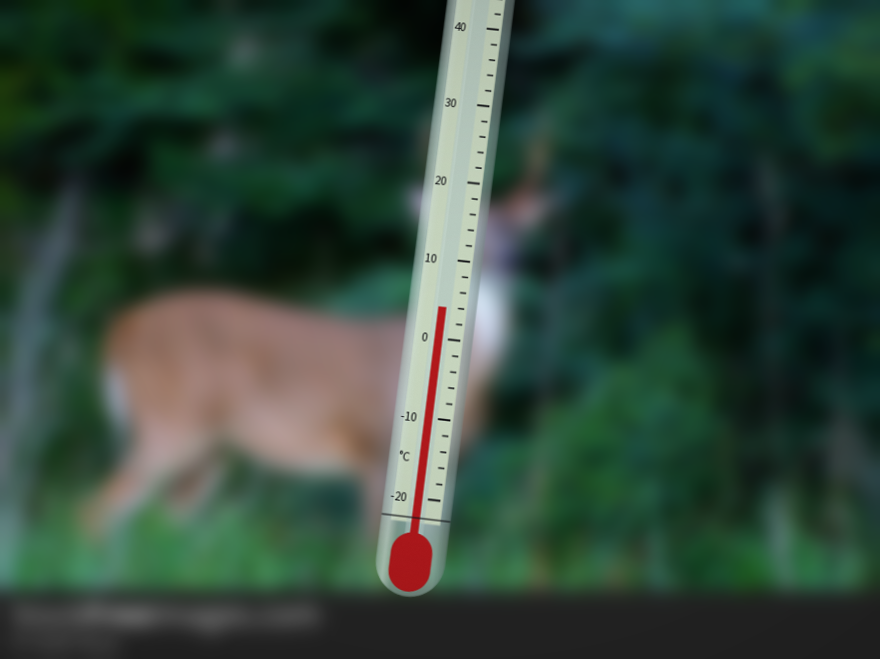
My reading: °C 4
